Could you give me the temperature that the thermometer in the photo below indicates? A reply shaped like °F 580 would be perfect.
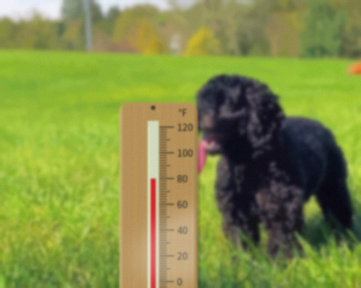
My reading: °F 80
